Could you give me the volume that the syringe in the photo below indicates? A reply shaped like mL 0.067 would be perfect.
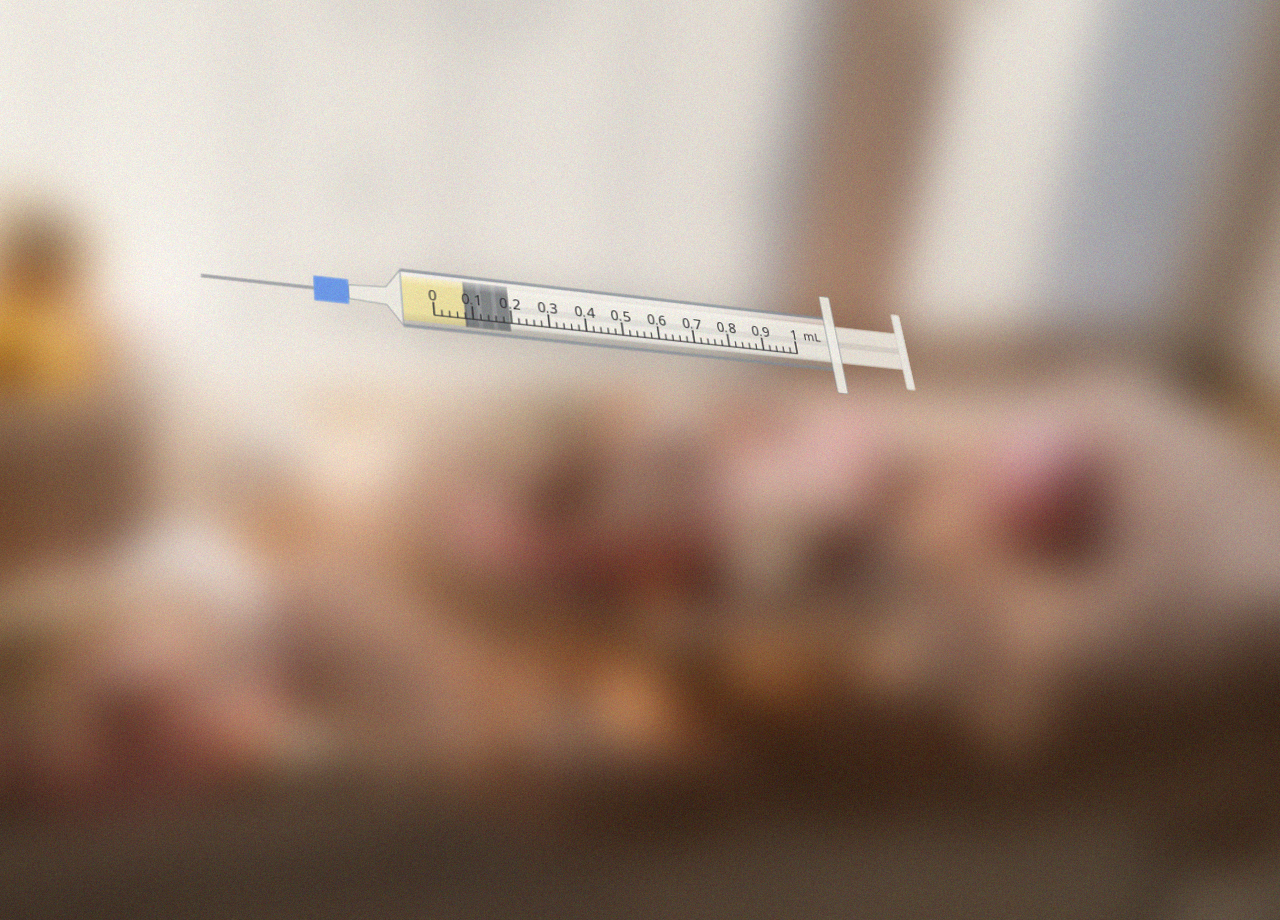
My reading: mL 0.08
